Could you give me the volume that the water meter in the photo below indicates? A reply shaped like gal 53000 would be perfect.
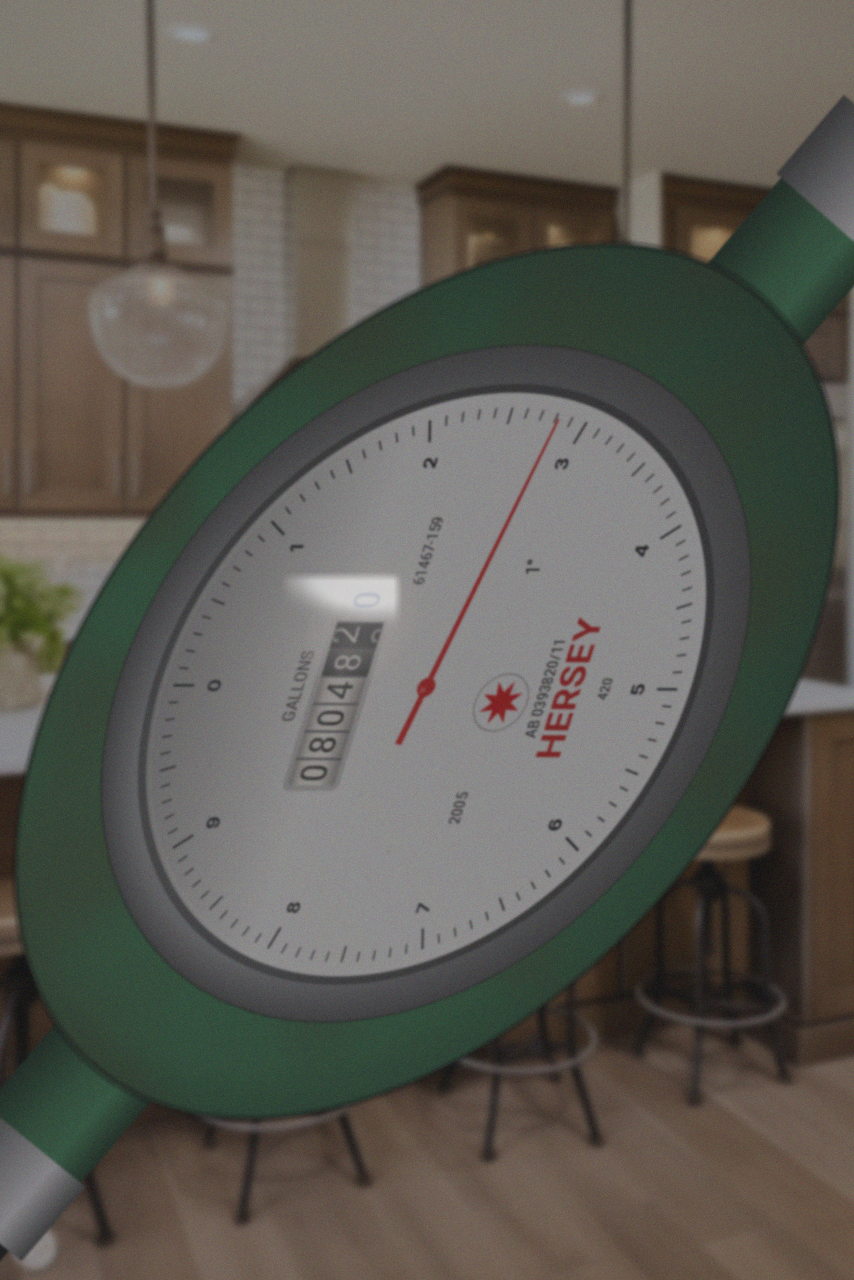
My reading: gal 804822.8
